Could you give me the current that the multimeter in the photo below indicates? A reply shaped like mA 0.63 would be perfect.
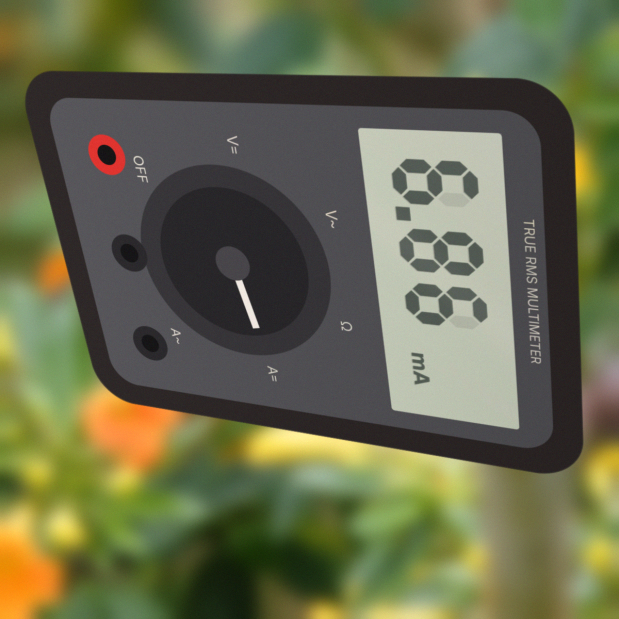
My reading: mA 6.86
